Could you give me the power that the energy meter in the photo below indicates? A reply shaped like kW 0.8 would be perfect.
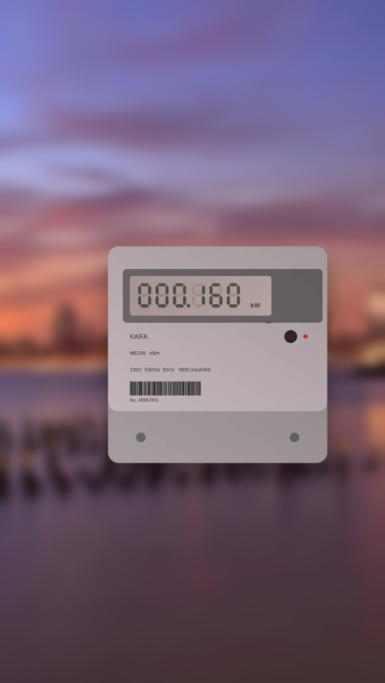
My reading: kW 0.160
